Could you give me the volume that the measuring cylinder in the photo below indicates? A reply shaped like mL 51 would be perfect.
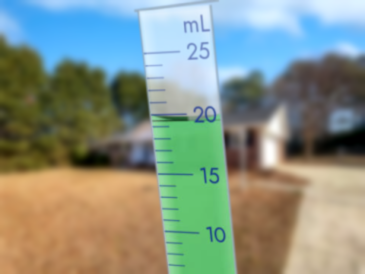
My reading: mL 19.5
